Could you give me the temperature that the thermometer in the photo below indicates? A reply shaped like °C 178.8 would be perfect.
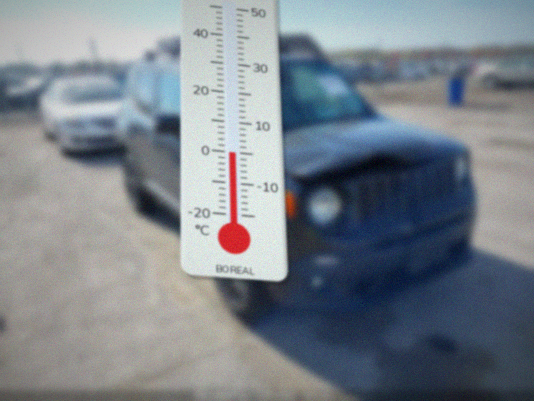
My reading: °C 0
